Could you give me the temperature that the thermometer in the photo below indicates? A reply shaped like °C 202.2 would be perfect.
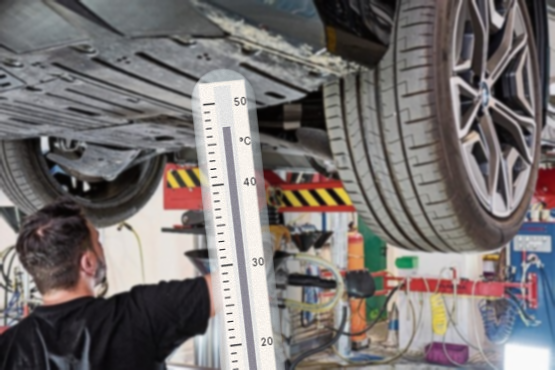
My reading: °C 47
